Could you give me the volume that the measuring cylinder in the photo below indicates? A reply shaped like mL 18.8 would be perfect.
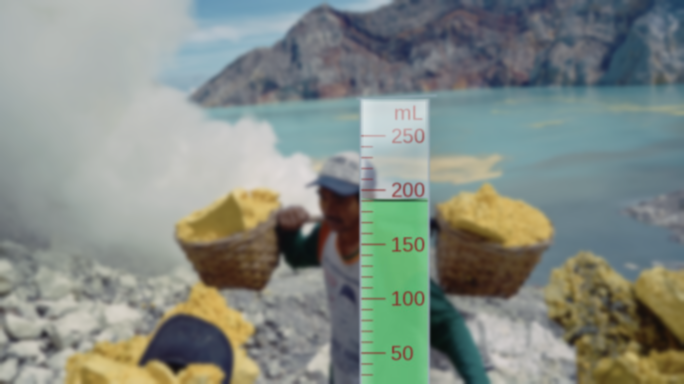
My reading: mL 190
